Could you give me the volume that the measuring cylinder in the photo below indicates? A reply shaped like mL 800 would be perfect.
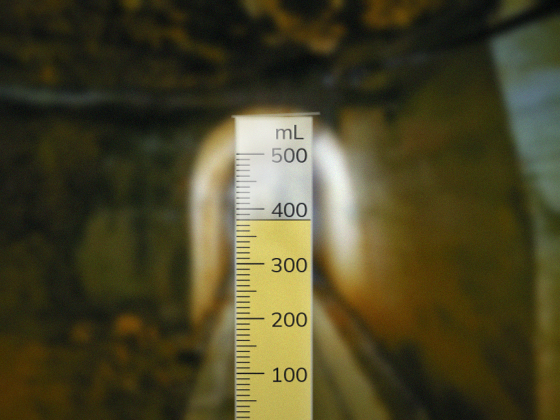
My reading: mL 380
